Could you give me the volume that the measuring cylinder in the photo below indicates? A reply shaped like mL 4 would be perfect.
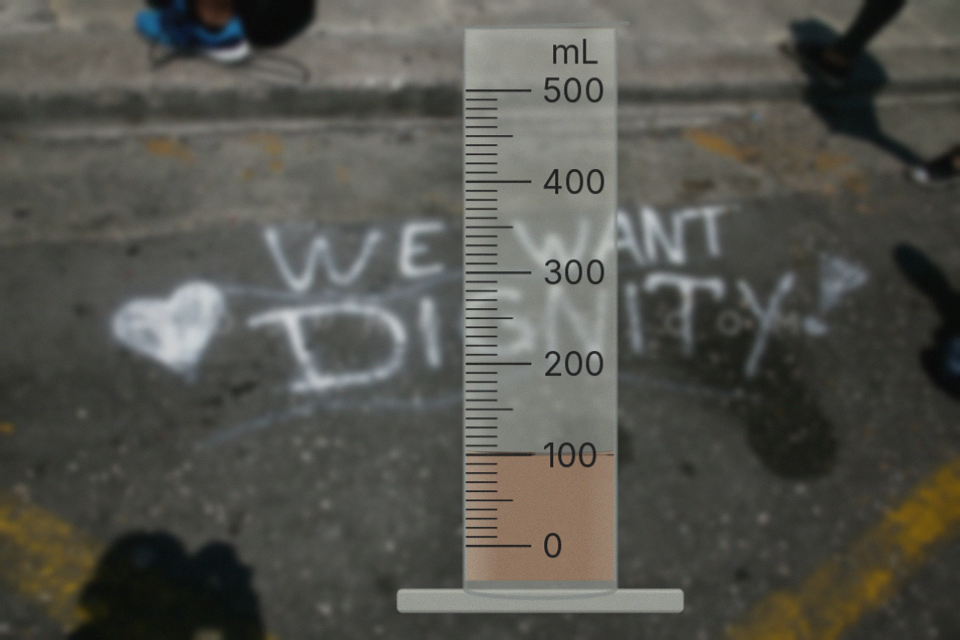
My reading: mL 100
